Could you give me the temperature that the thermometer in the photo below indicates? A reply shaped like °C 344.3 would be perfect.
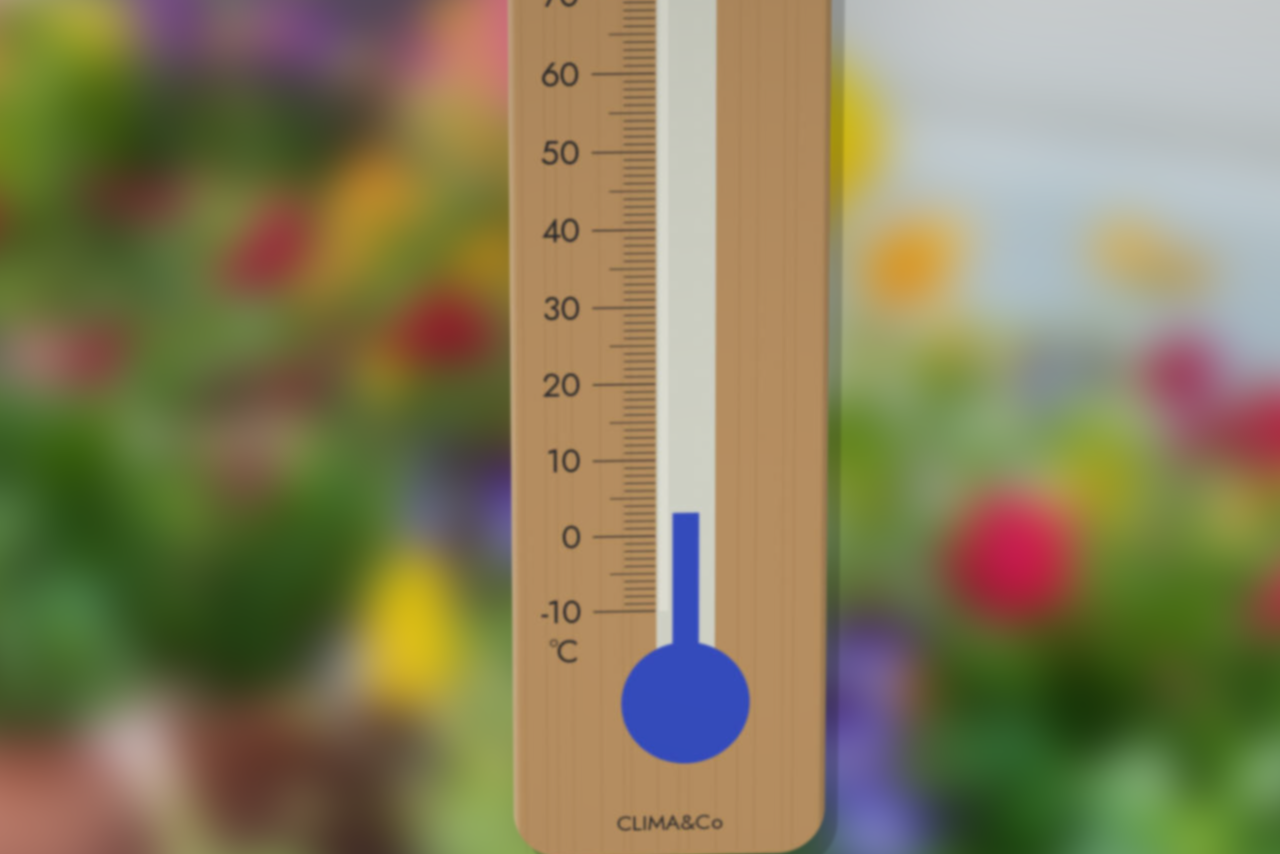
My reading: °C 3
